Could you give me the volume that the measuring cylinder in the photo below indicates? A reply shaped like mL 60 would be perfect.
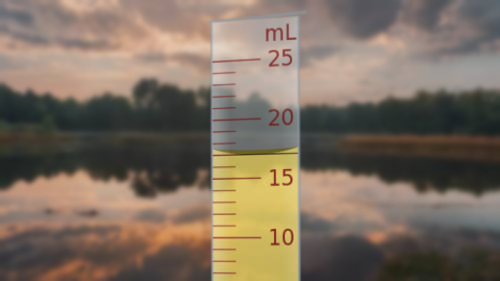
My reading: mL 17
